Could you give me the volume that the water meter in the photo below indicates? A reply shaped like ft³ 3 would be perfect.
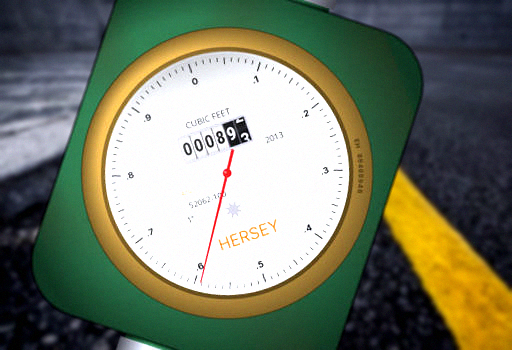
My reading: ft³ 892.59
